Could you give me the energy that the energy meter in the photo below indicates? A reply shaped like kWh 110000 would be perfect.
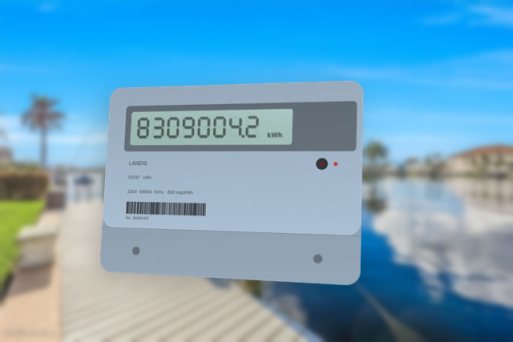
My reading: kWh 8309004.2
